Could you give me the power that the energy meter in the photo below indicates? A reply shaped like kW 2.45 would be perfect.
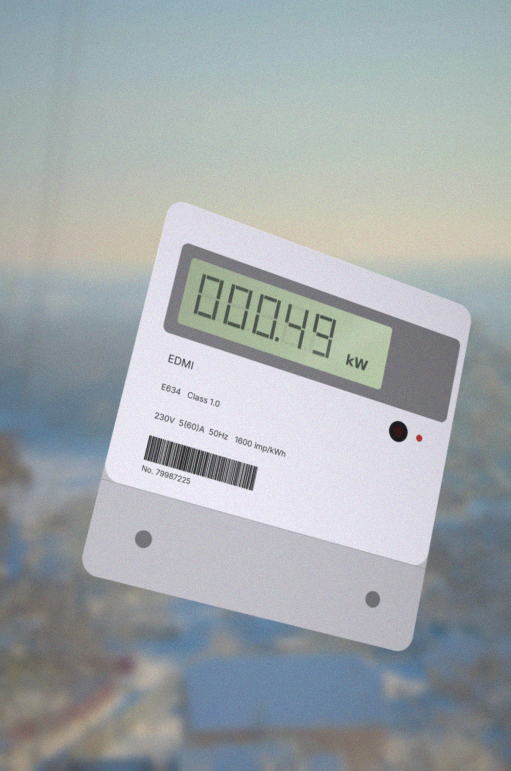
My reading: kW 0.49
